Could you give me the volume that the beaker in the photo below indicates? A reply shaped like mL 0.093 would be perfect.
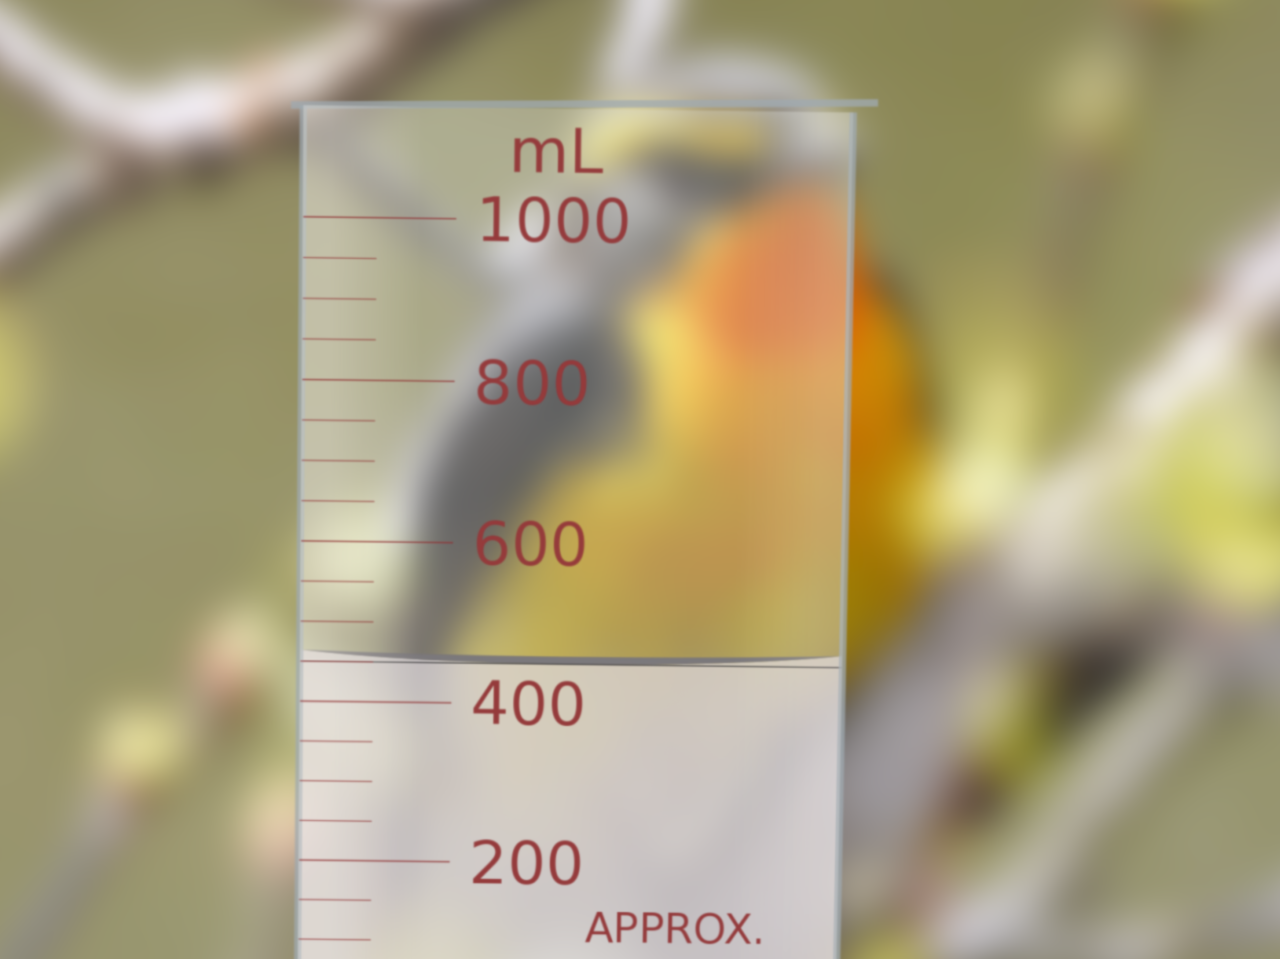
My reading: mL 450
